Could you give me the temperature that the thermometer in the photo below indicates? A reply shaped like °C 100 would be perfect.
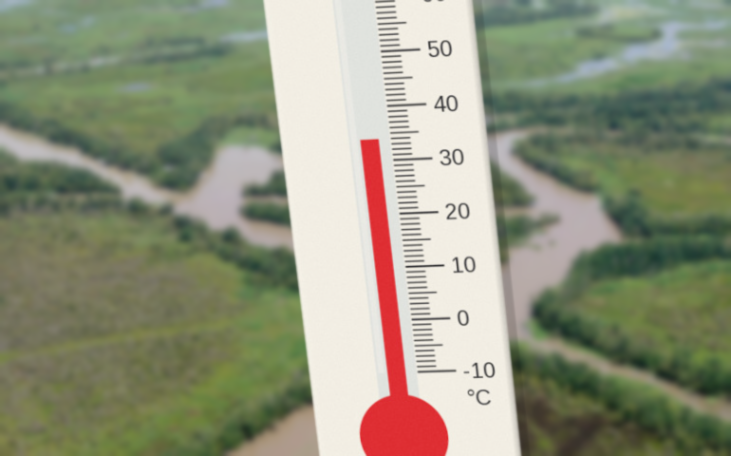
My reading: °C 34
